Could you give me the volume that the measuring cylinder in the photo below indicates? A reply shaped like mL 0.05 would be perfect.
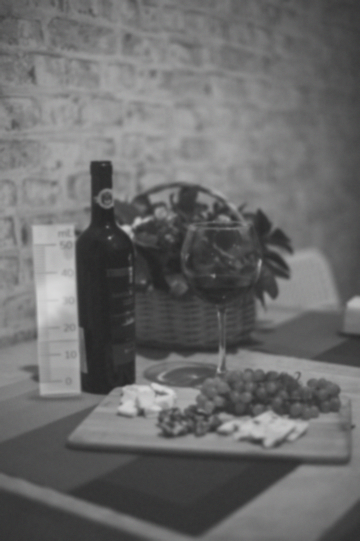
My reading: mL 15
